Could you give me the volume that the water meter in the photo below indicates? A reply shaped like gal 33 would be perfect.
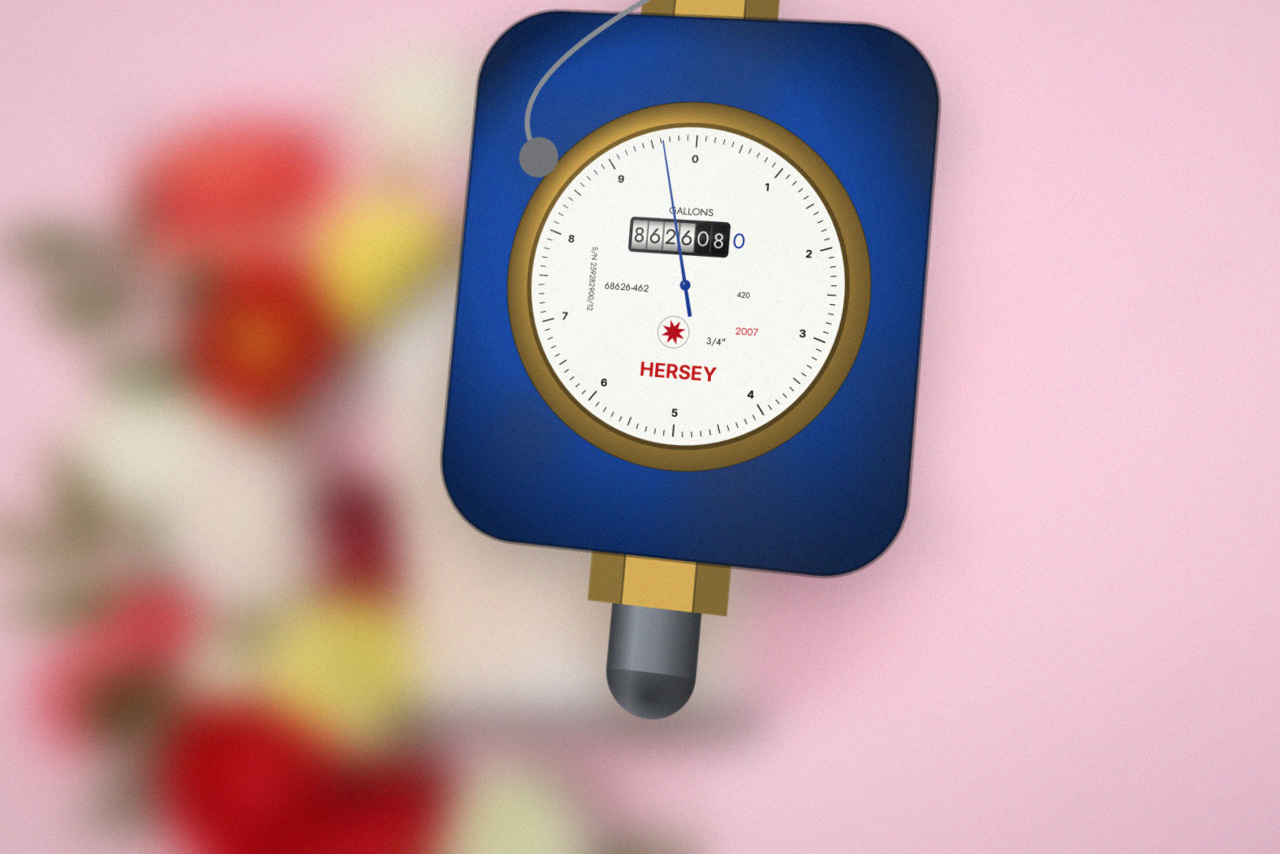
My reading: gal 8626079.6
